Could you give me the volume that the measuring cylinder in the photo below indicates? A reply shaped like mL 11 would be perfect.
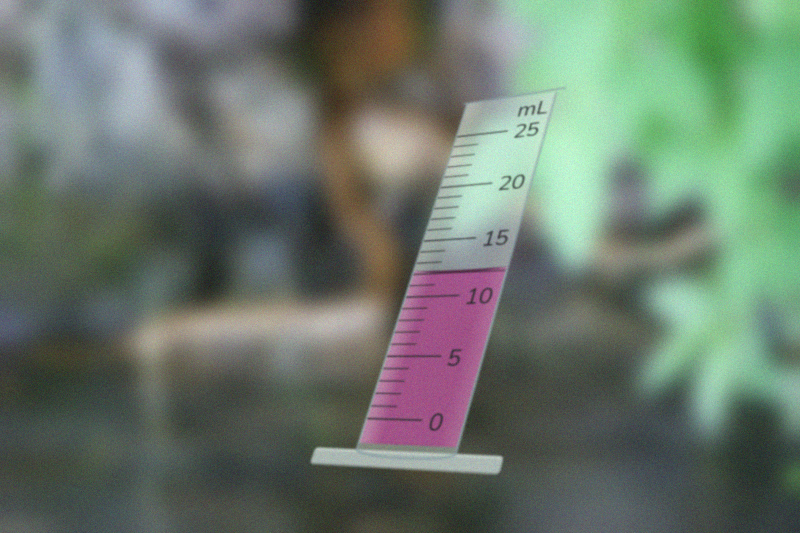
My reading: mL 12
